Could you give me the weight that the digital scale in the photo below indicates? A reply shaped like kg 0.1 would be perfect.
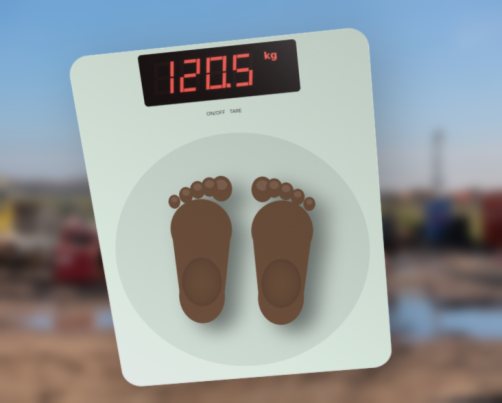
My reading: kg 120.5
